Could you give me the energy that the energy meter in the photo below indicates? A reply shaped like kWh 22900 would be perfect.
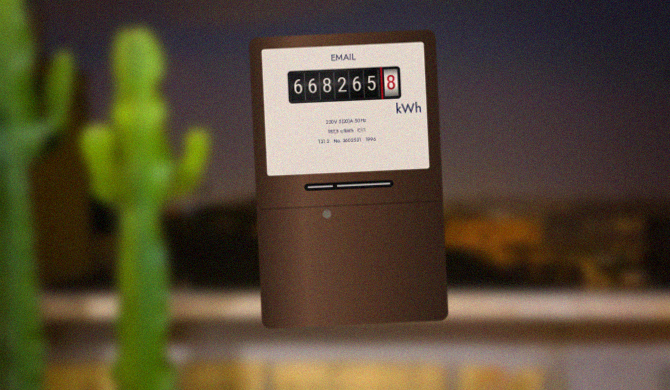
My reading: kWh 668265.8
